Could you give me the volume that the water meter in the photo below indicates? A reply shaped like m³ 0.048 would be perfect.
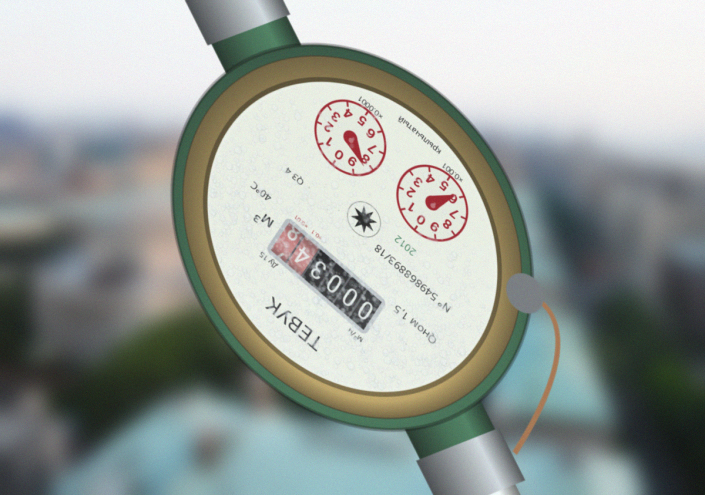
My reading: m³ 3.4758
